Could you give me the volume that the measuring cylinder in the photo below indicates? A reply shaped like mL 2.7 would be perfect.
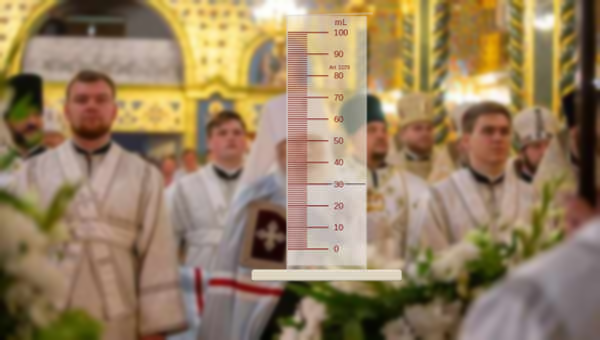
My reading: mL 30
